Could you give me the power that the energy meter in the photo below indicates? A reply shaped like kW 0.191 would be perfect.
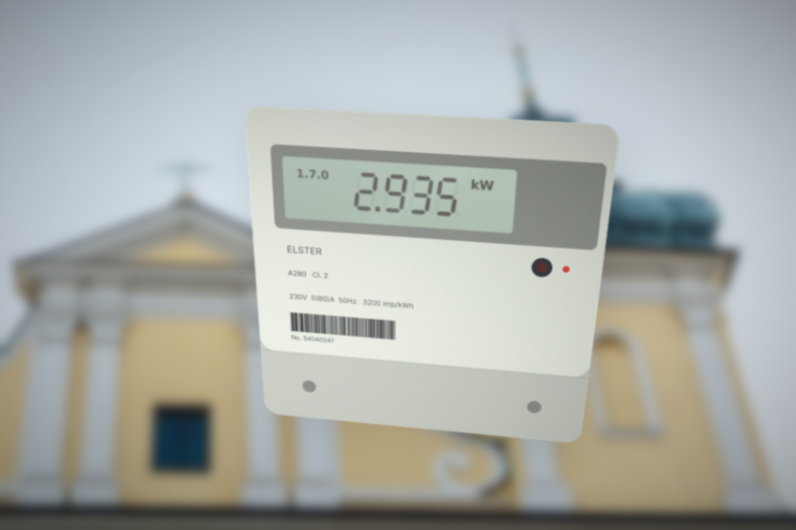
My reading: kW 2.935
